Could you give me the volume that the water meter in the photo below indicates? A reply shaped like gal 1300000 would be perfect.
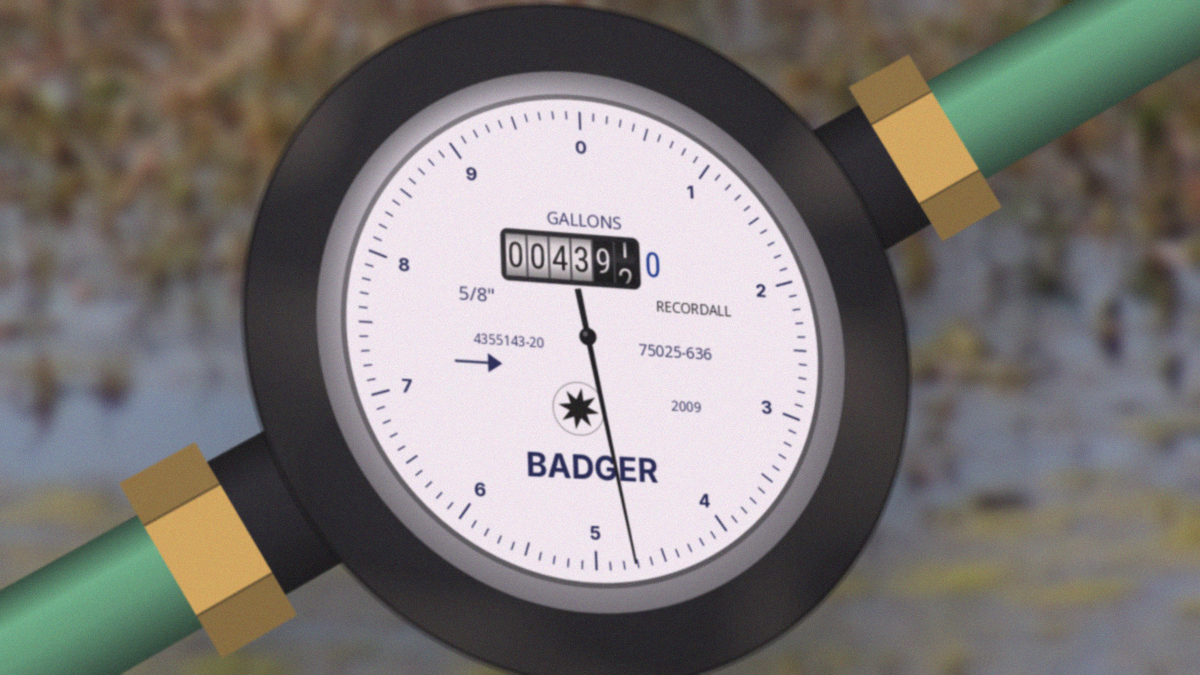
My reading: gal 43914.7
